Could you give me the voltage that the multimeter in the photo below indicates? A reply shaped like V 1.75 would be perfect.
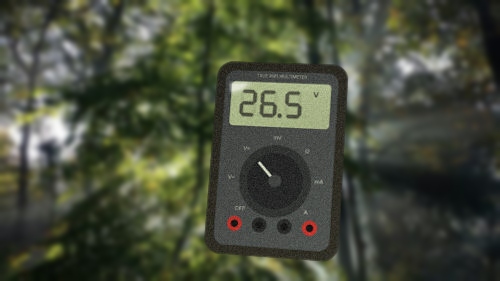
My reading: V 26.5
